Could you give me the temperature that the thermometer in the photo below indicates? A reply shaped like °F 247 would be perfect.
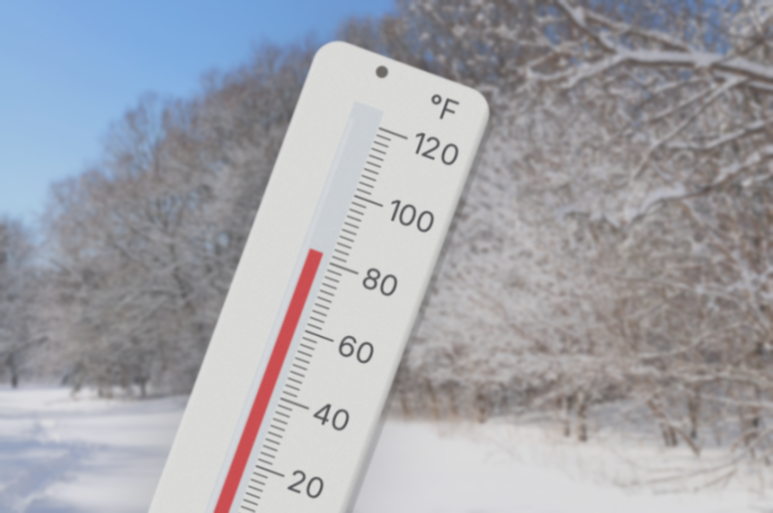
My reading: °F 82
